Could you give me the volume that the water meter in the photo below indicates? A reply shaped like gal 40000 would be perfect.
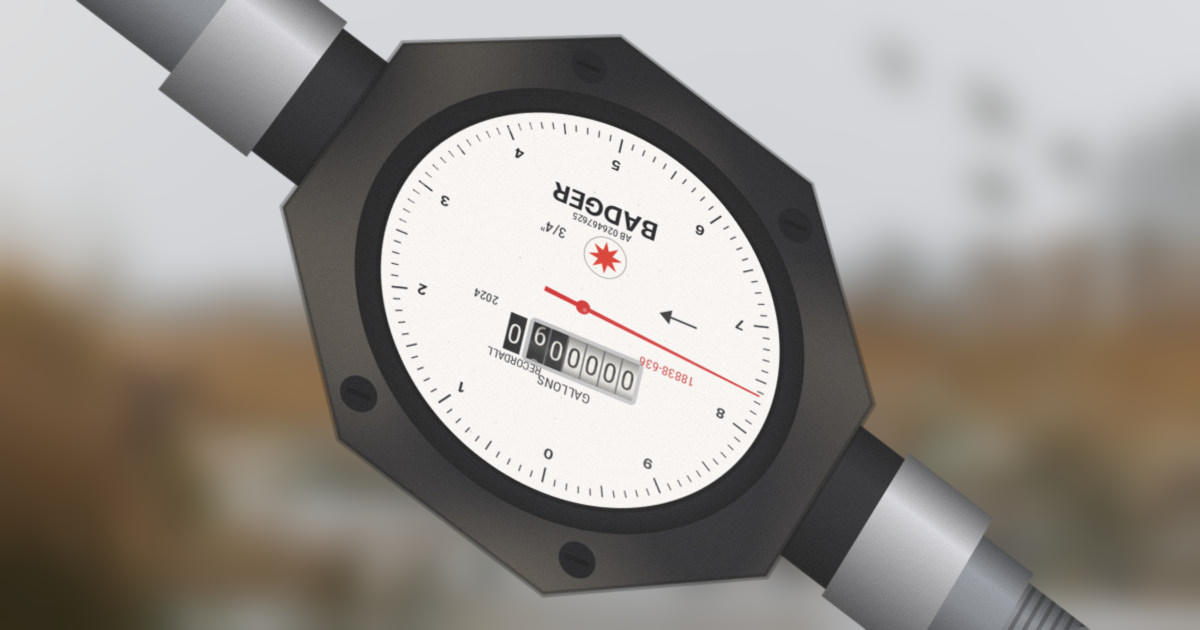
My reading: gal 87.6
